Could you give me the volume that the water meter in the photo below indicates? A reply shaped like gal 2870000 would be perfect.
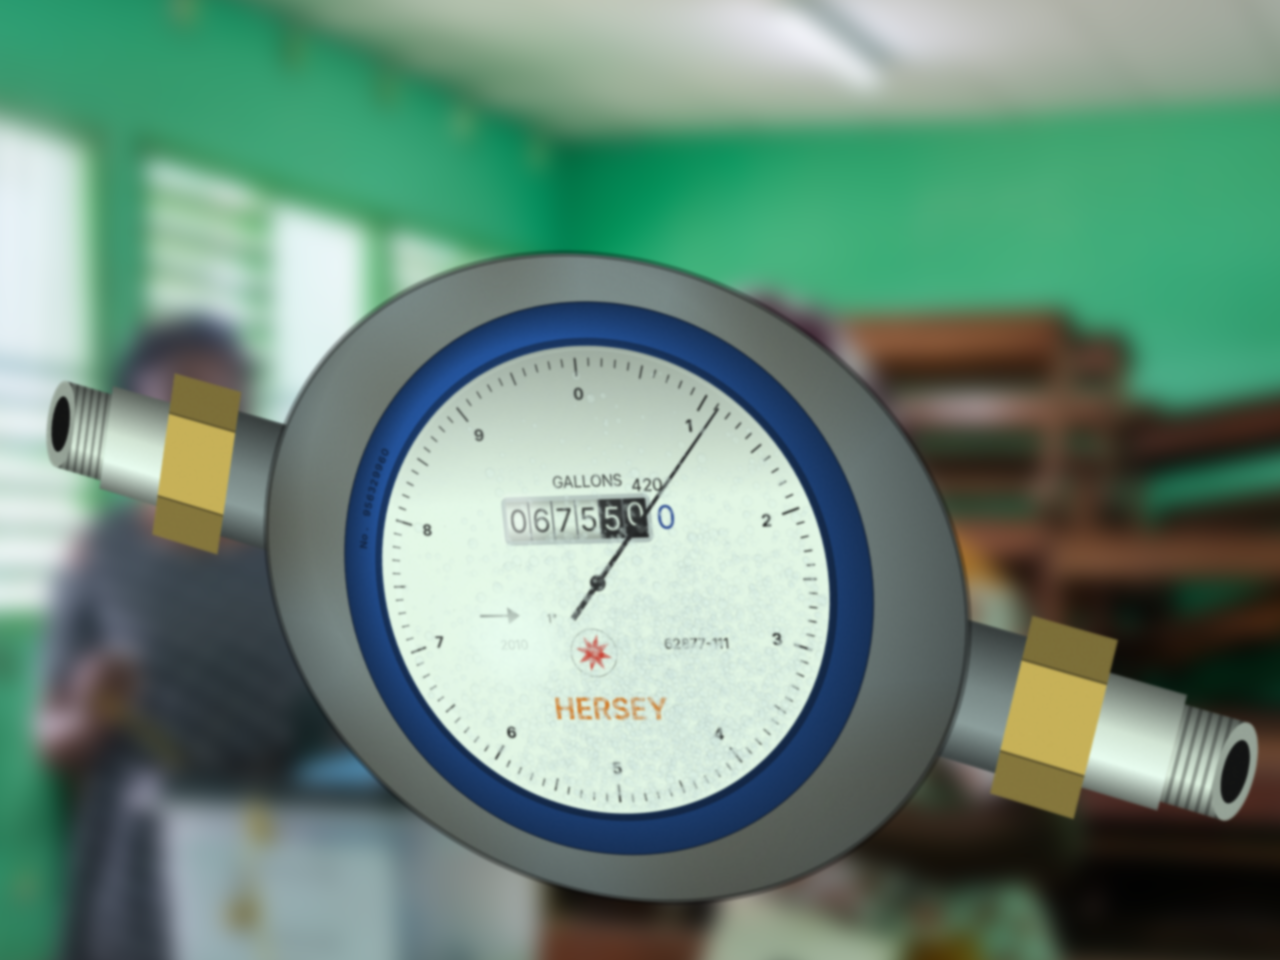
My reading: gal 675501.1
